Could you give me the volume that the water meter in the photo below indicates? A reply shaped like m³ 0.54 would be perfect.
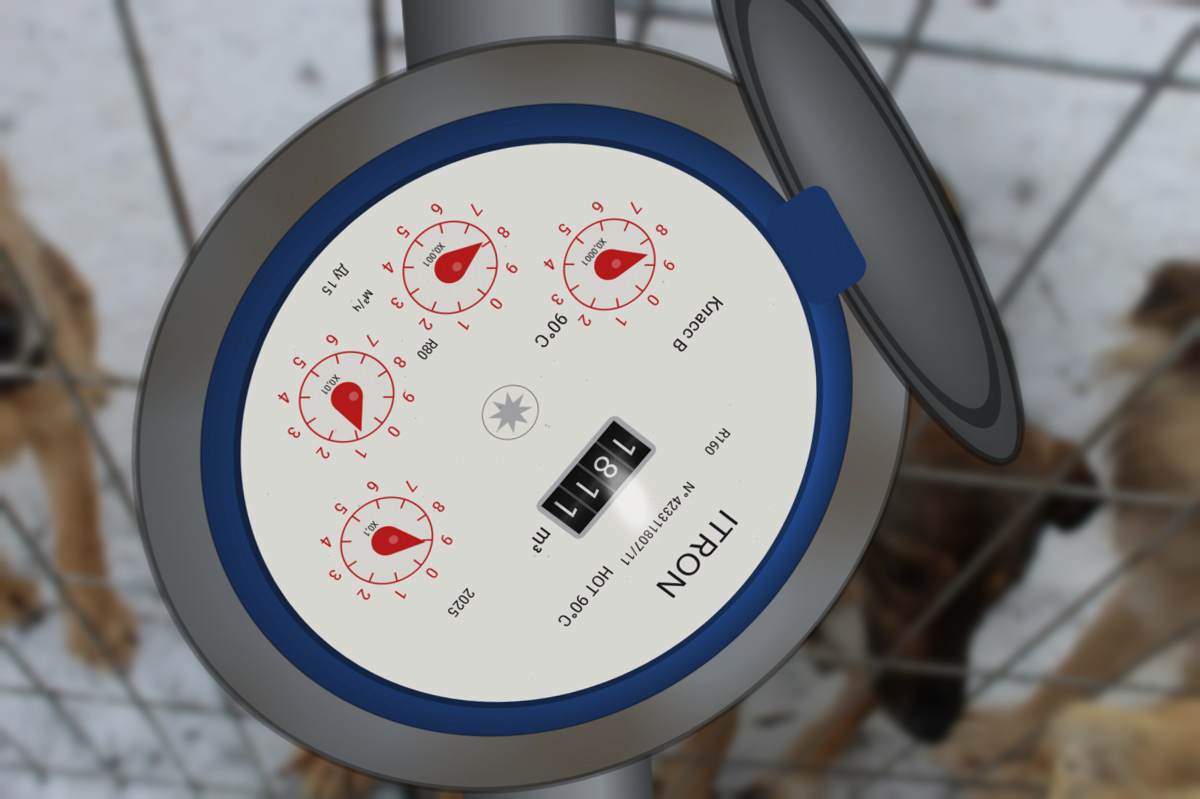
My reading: m³ 1810.9078
